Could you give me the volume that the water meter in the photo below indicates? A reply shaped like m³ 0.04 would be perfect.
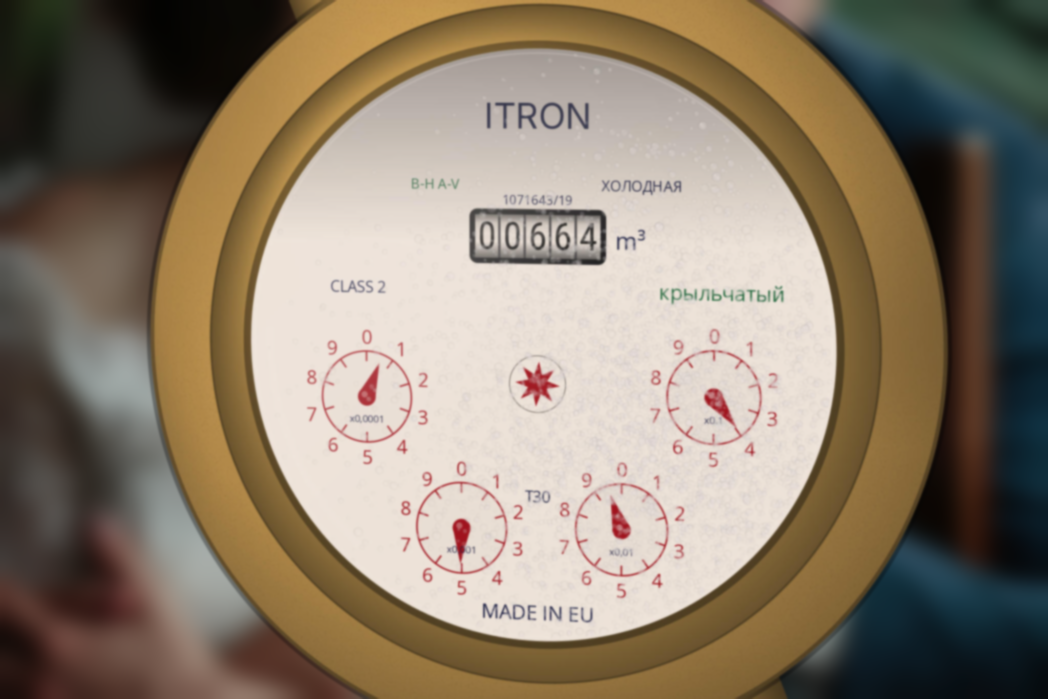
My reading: m³ 664.3950
